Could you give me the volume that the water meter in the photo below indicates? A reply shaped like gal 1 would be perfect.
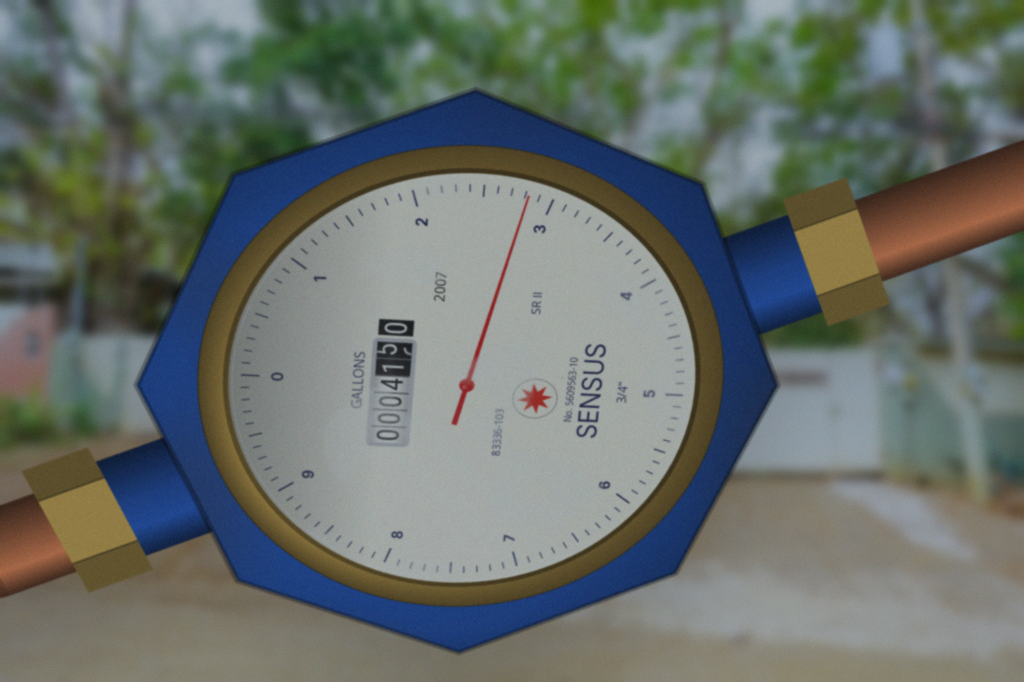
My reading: gal 4152.8
